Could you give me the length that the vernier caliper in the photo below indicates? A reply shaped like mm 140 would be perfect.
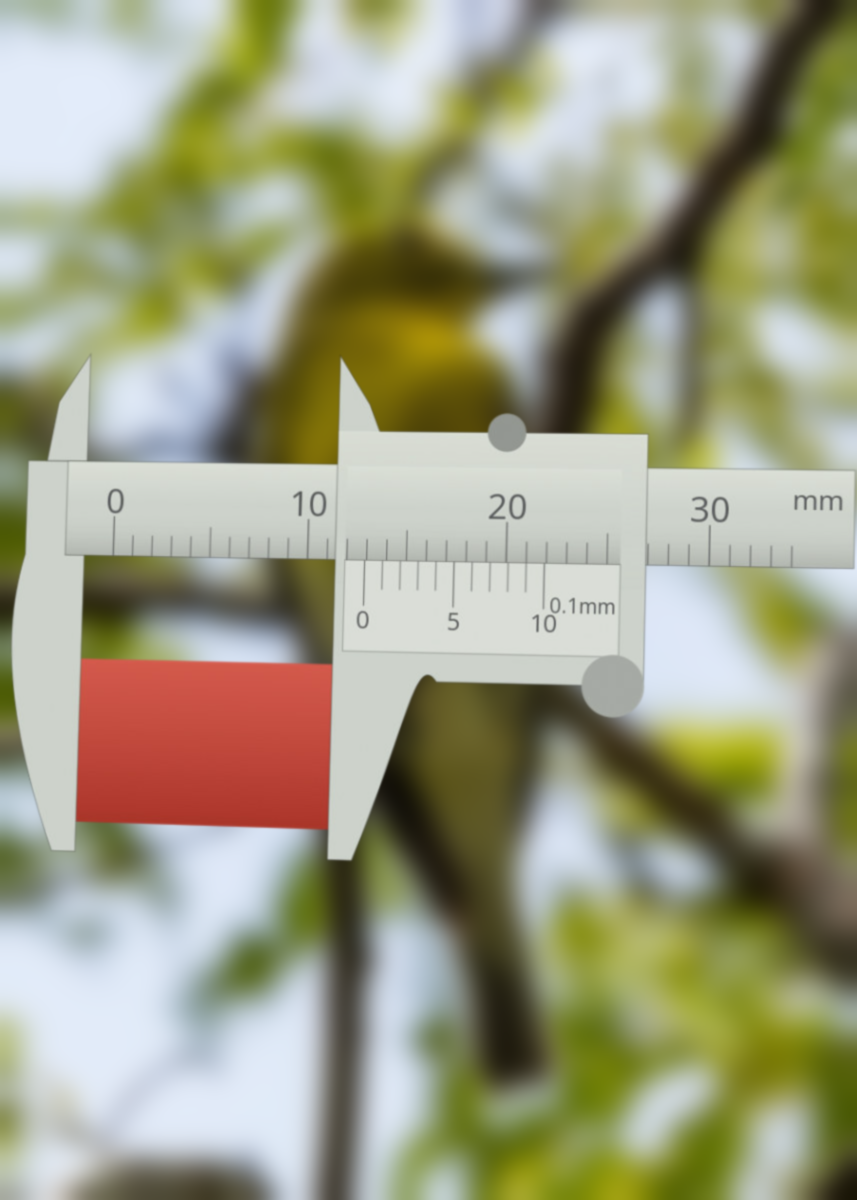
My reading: mm 12.9
